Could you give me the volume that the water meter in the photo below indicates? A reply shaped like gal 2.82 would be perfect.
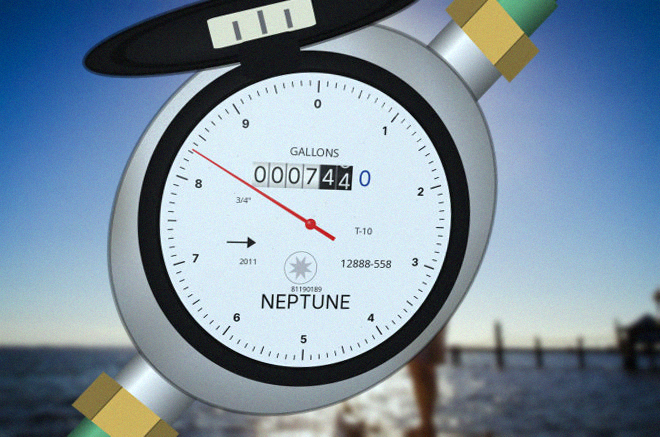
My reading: gal 7438.3
